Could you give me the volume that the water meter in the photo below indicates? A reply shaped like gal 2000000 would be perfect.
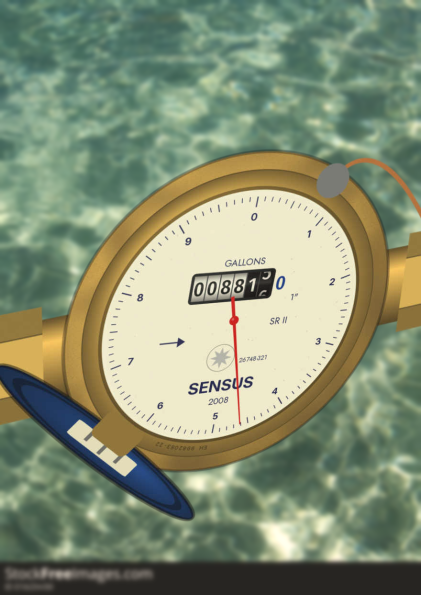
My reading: gal 88154.6
